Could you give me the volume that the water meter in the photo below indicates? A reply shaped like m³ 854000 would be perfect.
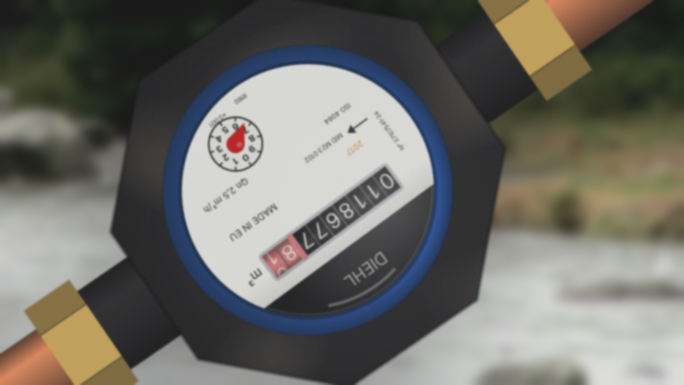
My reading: m³ 118677.806
